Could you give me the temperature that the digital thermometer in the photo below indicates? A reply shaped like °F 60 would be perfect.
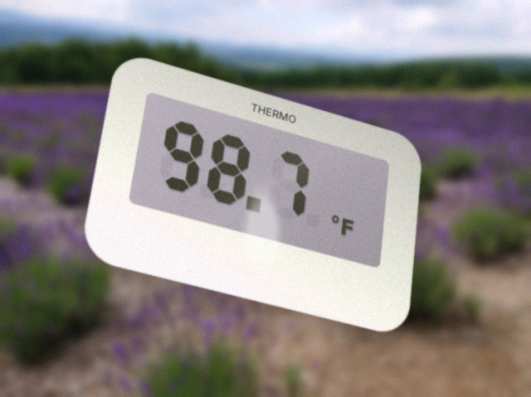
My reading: °F 98.7
